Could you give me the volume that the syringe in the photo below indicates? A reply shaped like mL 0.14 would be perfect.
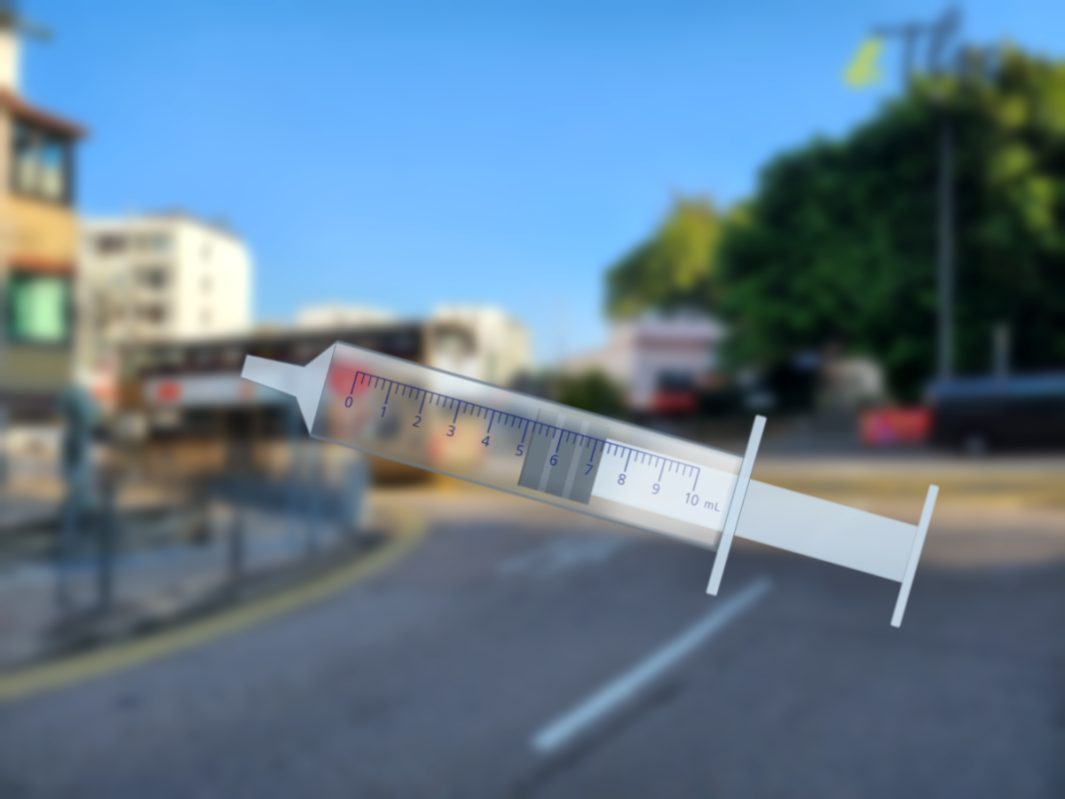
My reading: mL 5.2
